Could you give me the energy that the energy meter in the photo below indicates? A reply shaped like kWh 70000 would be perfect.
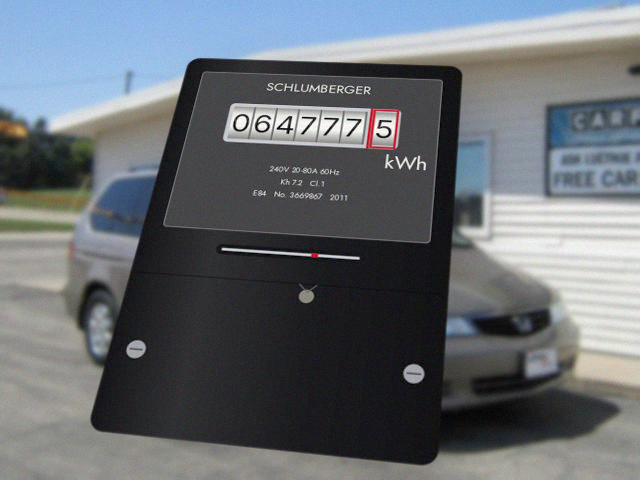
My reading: kWh 64777.5
